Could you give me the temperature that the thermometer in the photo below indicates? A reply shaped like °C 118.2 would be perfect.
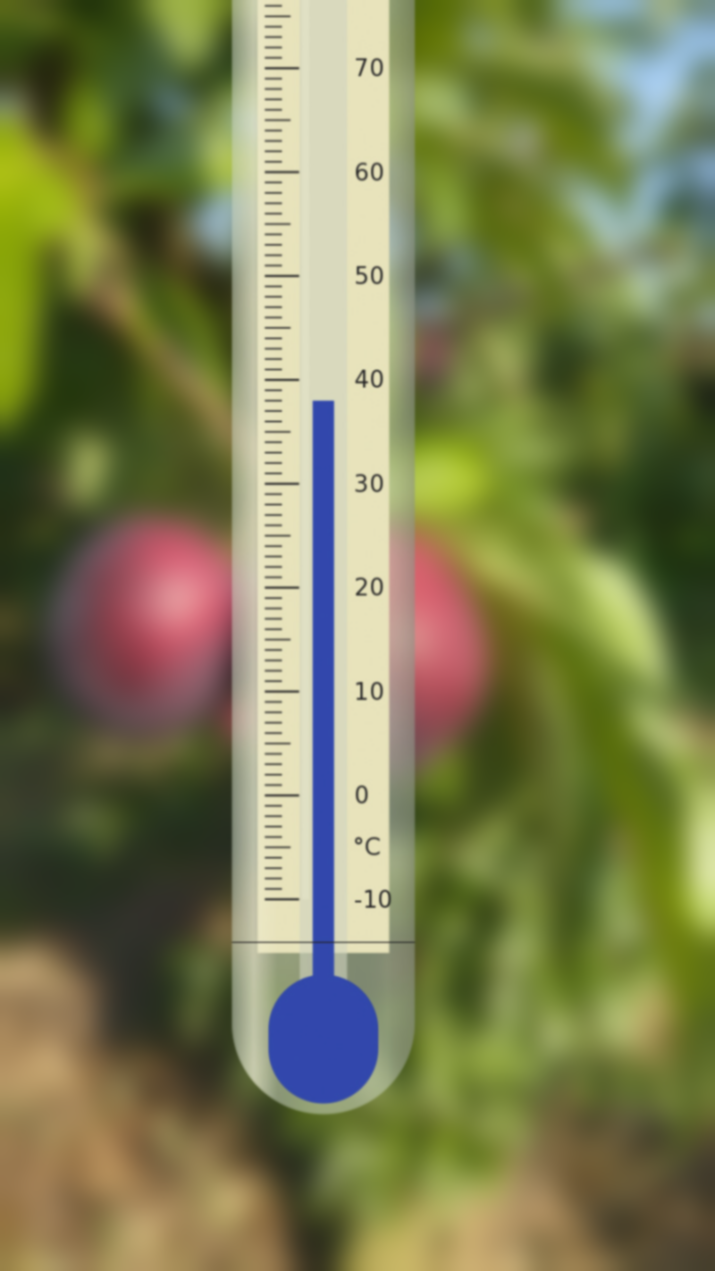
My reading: °C 38
